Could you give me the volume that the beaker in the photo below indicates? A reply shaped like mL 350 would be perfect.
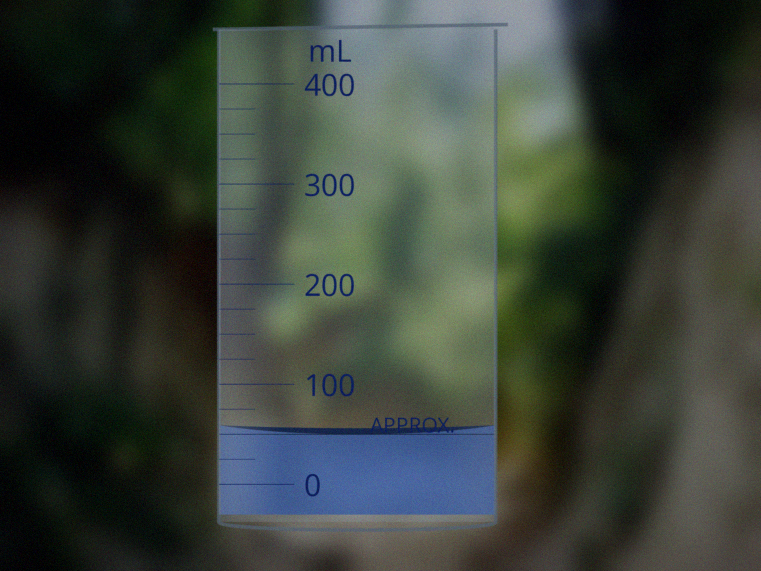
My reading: mL 50
